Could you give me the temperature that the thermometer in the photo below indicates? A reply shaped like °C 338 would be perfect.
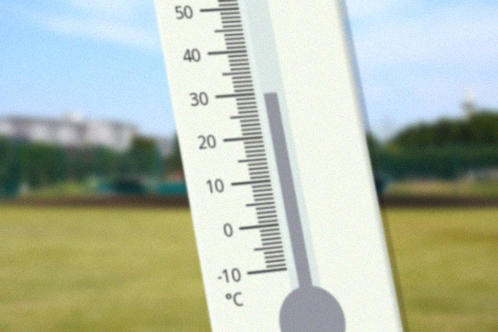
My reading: °C 30
